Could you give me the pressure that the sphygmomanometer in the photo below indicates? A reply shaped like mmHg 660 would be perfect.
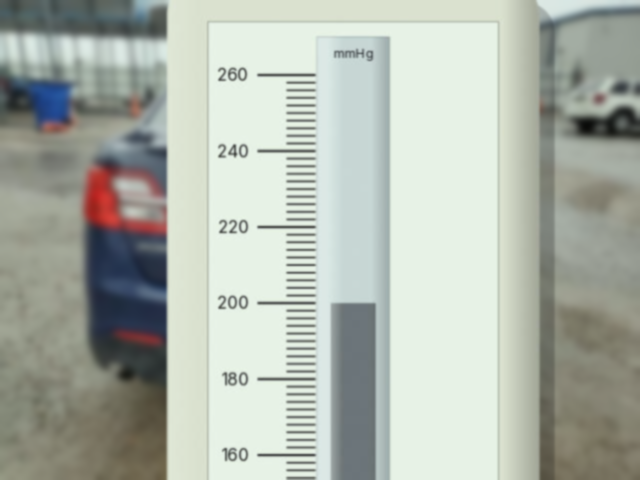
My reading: mmHg 200
